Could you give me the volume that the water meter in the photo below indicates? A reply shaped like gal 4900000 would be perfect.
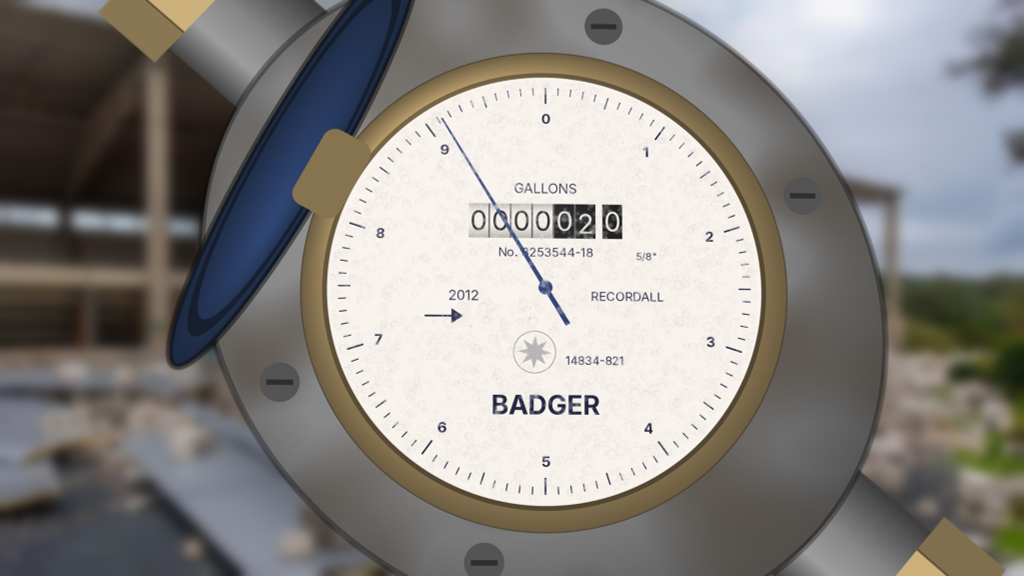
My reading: gal 19.1
